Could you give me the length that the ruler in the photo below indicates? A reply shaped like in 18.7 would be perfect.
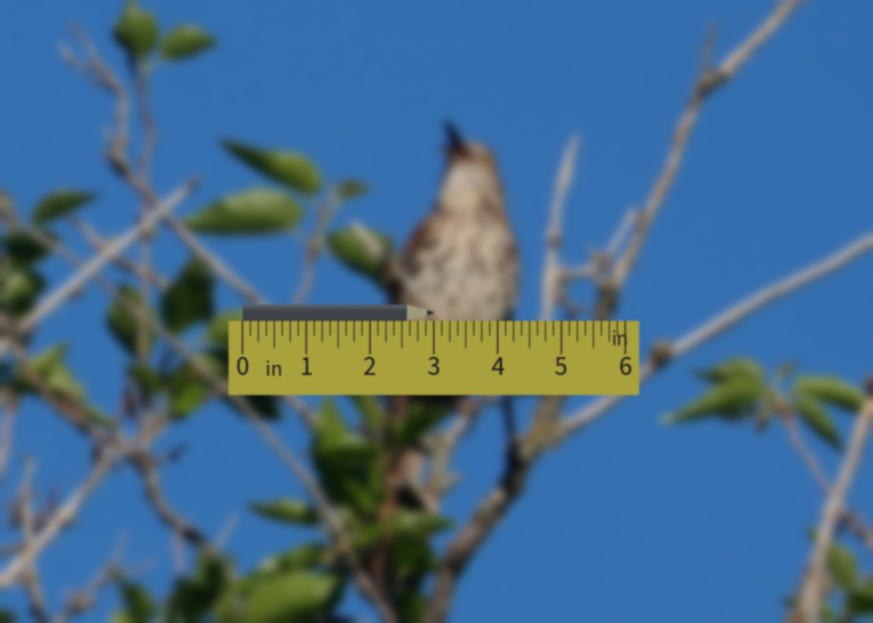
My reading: in 3
